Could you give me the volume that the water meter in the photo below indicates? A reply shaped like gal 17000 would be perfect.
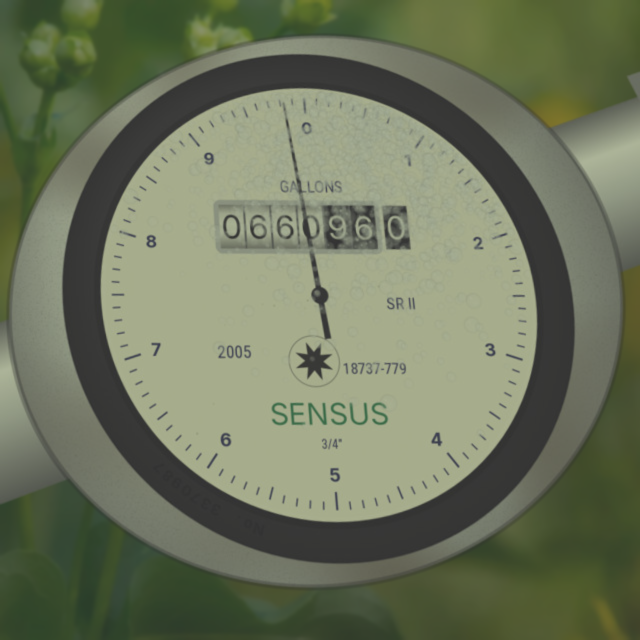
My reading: gal 660959.8
